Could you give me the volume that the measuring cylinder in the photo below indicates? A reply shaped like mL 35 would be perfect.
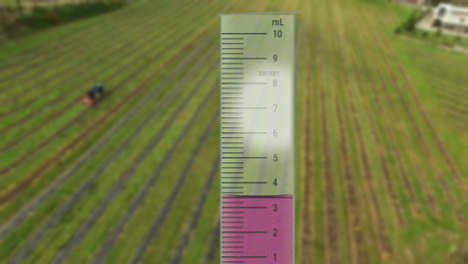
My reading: mL 3.4
